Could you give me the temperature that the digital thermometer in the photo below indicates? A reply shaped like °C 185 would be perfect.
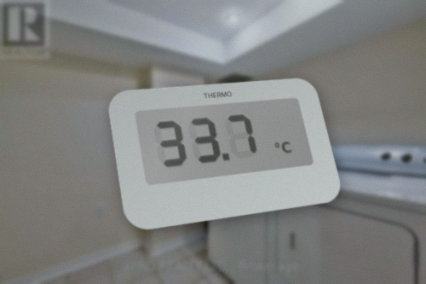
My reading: °C 33.7
